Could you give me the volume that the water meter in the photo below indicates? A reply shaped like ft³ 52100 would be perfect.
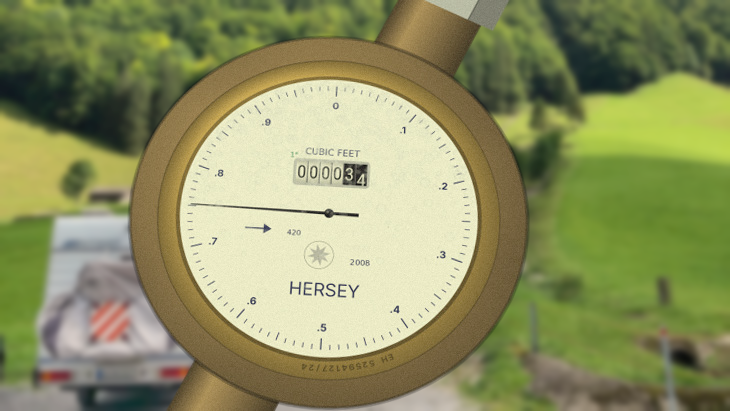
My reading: ft³ 33.75
